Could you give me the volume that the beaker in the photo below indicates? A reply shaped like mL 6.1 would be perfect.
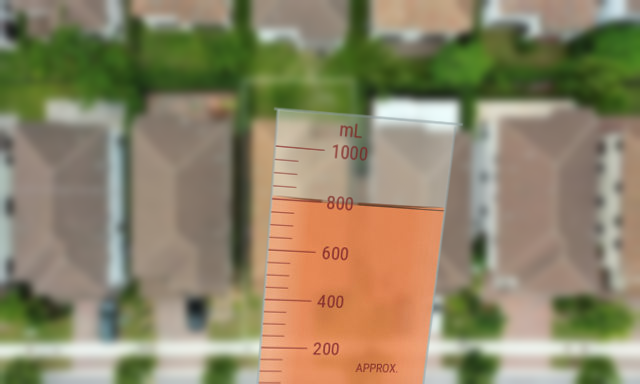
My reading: mL 800
